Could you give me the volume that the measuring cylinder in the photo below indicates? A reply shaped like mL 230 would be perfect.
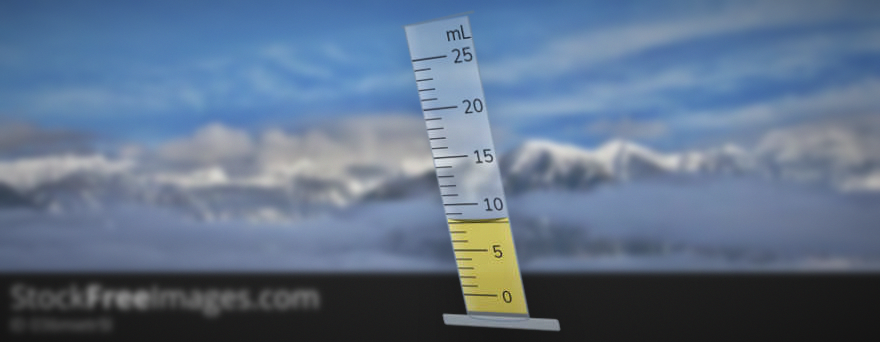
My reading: mL 8
